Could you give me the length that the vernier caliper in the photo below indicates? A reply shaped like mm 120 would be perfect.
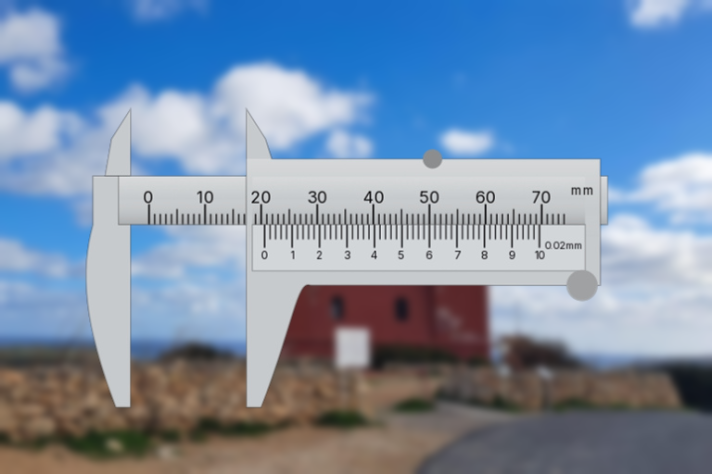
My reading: mm 20.6
